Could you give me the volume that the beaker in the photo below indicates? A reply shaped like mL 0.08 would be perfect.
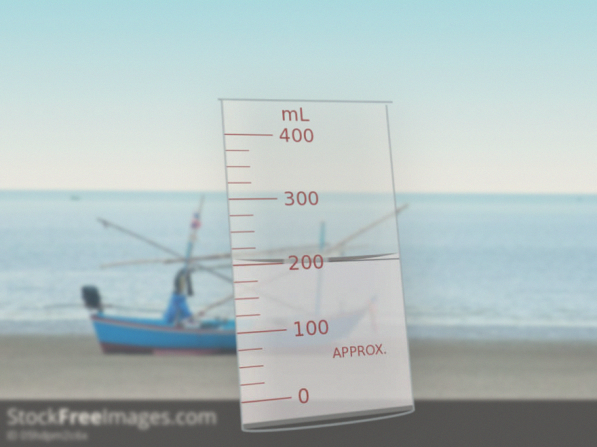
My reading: mL 200
